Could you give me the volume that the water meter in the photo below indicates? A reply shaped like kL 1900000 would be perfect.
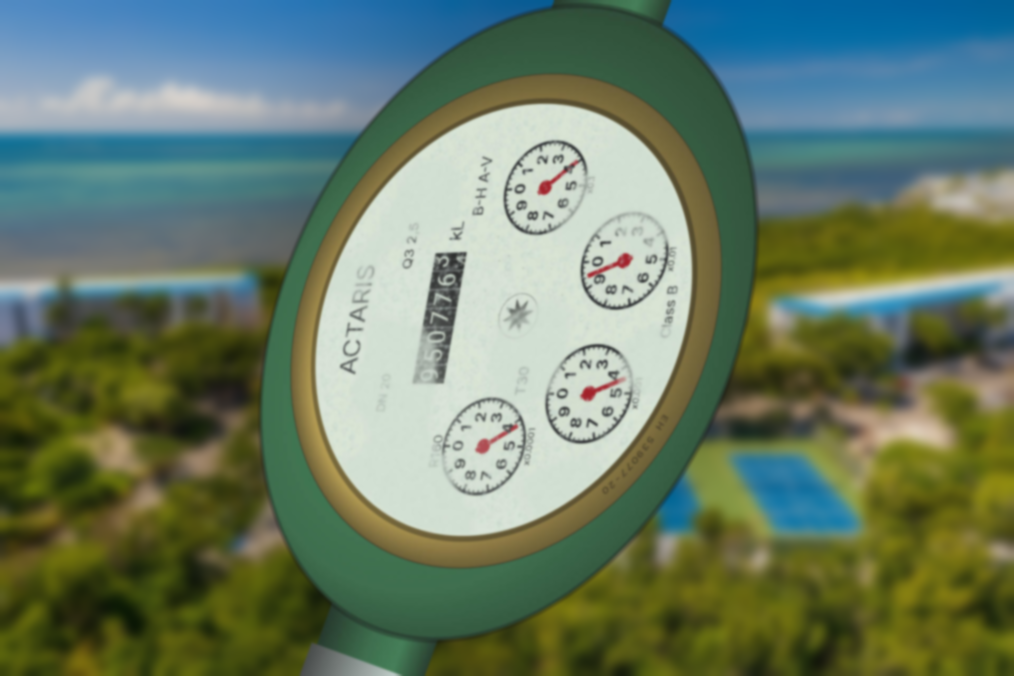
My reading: kL 9507763.3944
